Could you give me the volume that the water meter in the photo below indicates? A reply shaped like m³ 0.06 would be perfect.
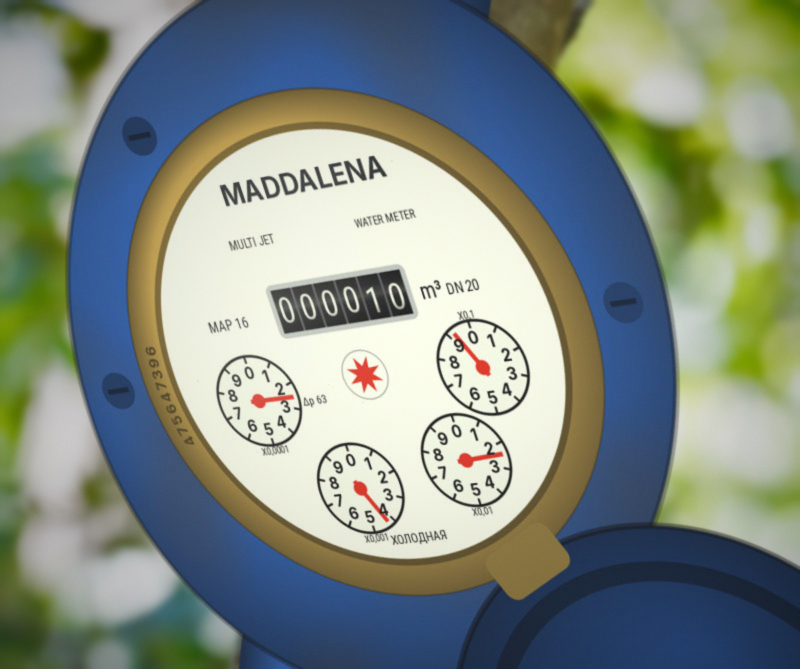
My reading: m³ 9.9242
